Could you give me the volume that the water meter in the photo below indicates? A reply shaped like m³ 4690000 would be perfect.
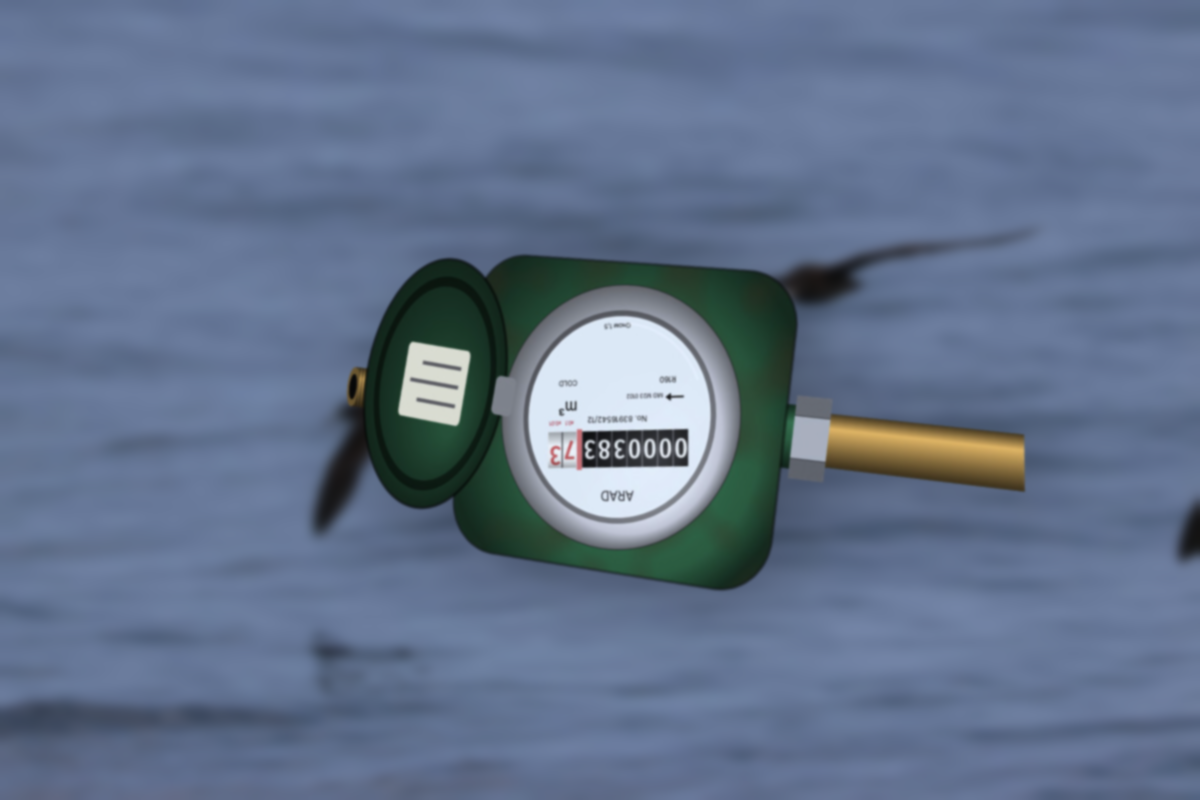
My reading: m³ 383.73
